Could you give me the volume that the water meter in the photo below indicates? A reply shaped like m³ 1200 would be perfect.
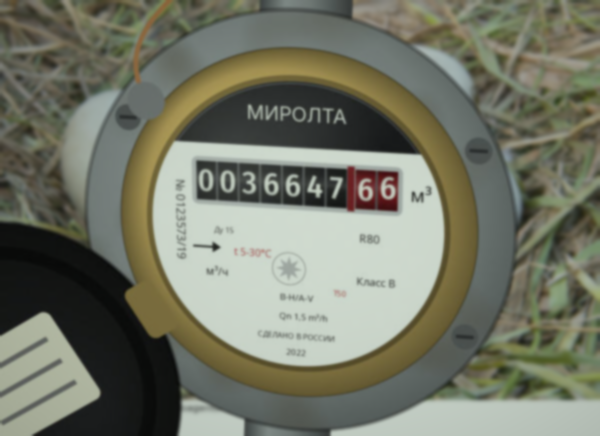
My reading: m³ 36647.66
